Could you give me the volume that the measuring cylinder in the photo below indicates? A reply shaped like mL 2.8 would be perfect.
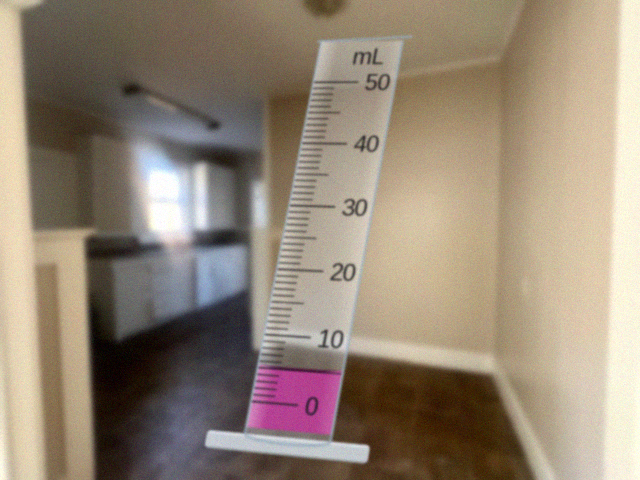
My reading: mL 5
